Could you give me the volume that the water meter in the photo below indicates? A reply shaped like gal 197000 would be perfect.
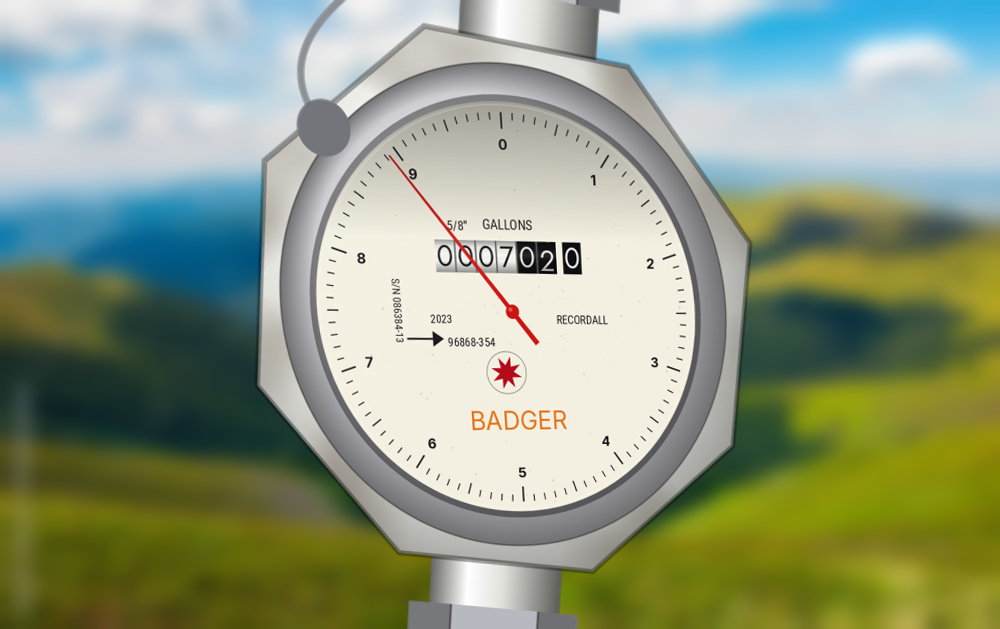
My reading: gal 7018.9
